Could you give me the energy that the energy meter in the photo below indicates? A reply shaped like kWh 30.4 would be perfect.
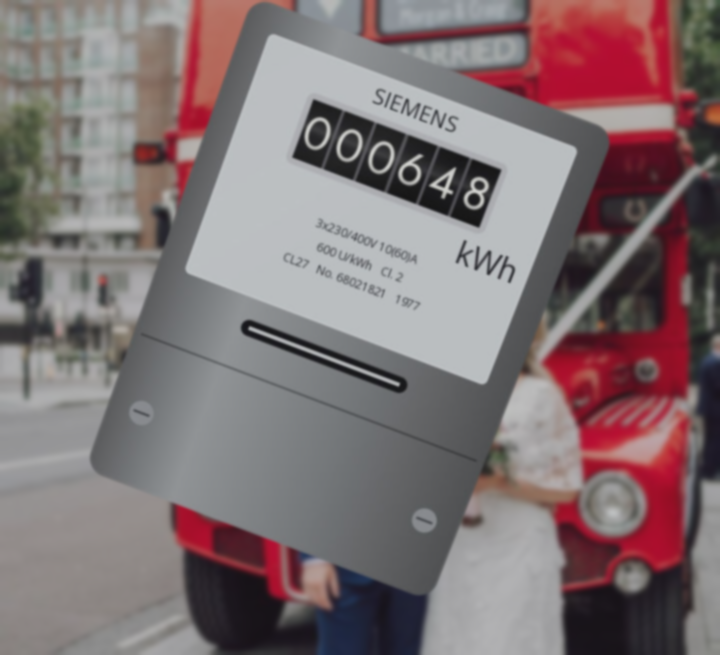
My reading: kWh 648
